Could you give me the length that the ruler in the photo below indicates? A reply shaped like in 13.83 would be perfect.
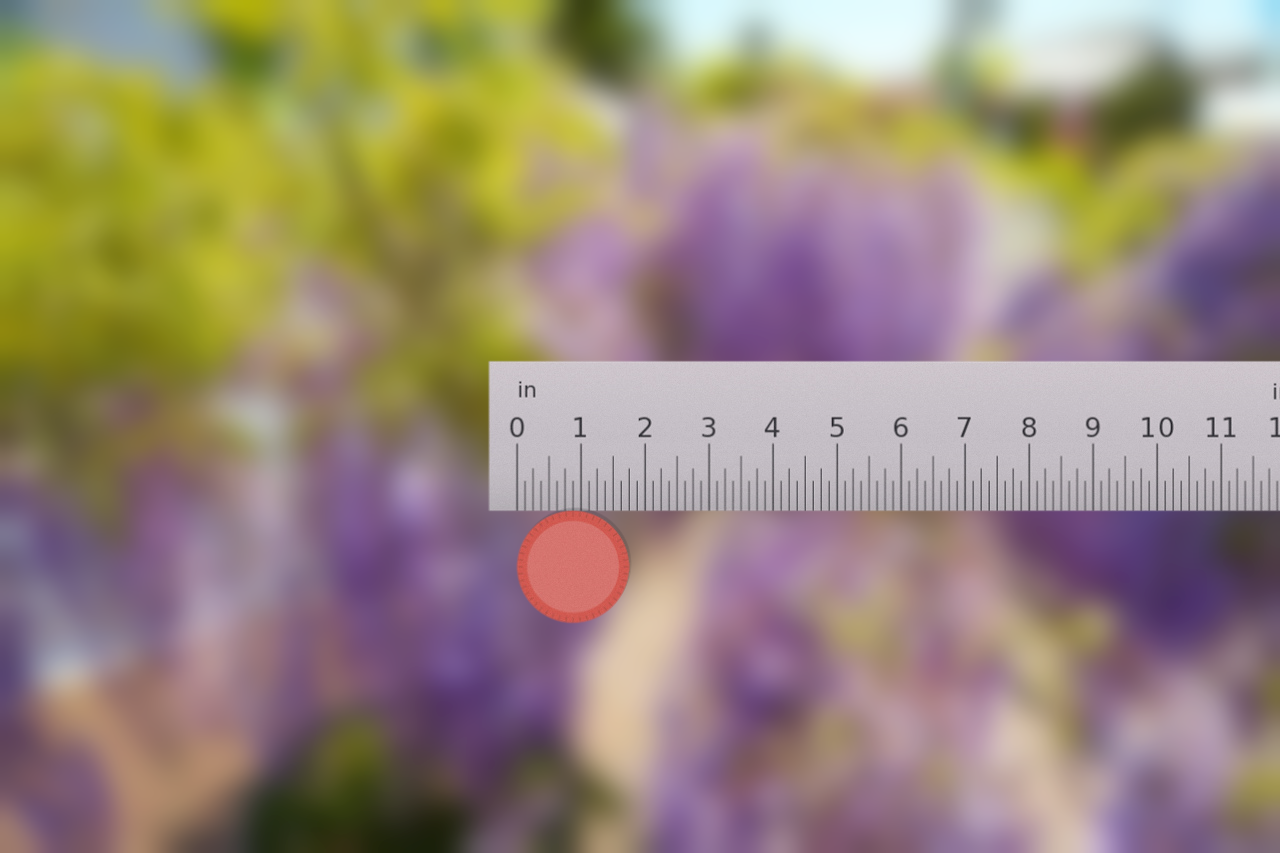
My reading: in 1.75
